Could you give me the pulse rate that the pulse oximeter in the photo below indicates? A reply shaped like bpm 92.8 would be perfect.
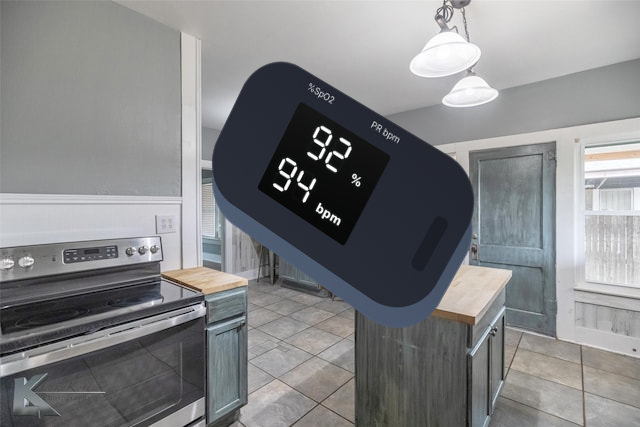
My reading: bpm 94
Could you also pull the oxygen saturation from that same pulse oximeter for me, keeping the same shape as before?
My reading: % 92
